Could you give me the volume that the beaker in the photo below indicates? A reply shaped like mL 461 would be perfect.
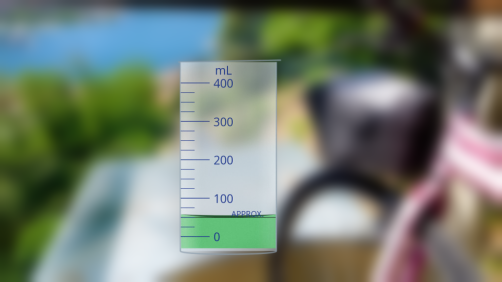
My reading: mL 50
